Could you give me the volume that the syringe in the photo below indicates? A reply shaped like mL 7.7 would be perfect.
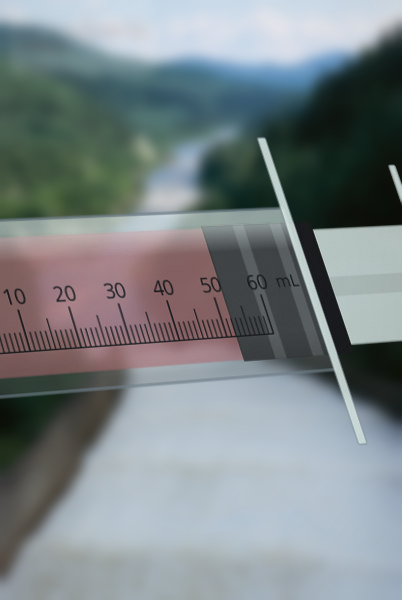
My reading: mL 52
